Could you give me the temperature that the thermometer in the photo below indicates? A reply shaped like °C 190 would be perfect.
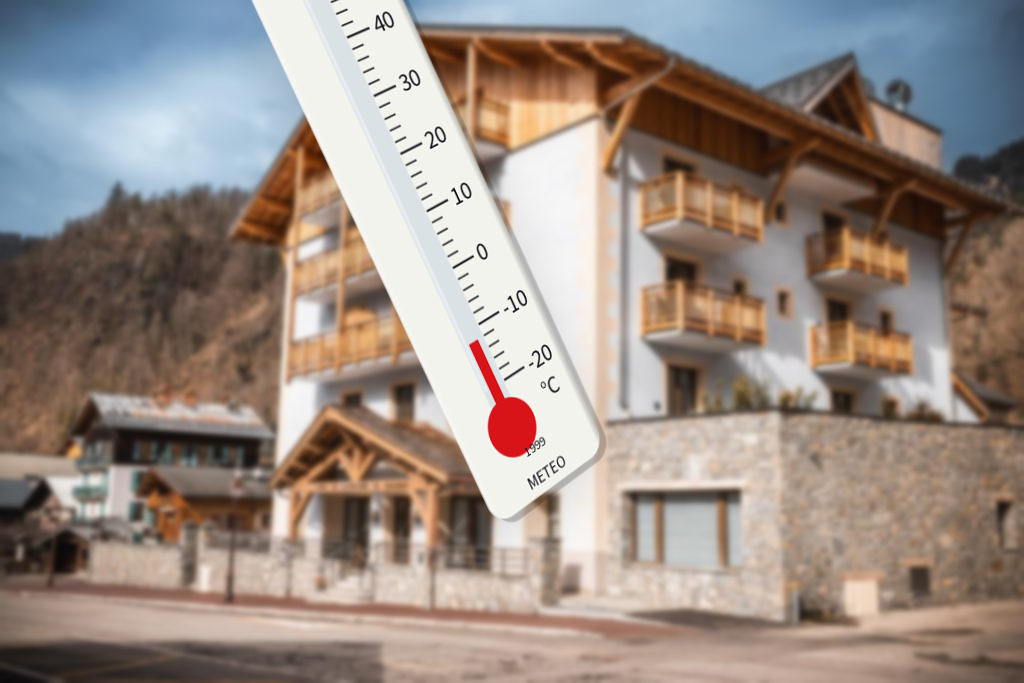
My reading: °C -12
